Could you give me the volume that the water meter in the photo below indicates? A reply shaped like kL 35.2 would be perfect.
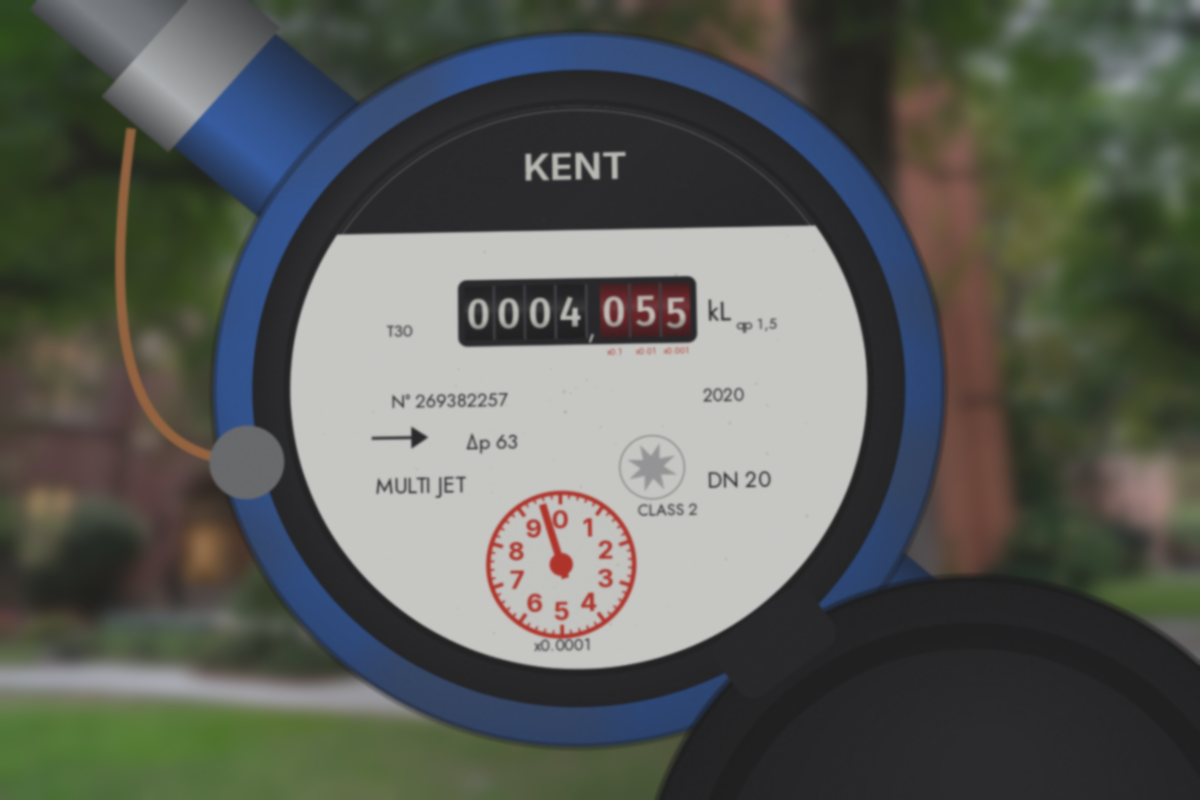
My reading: kL 4.0549
